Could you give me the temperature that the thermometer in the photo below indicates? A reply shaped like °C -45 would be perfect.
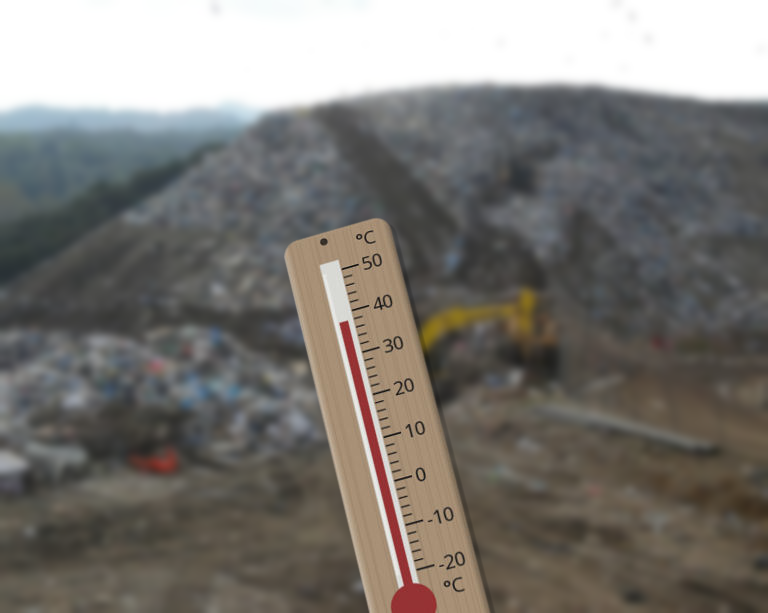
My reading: °C 38
